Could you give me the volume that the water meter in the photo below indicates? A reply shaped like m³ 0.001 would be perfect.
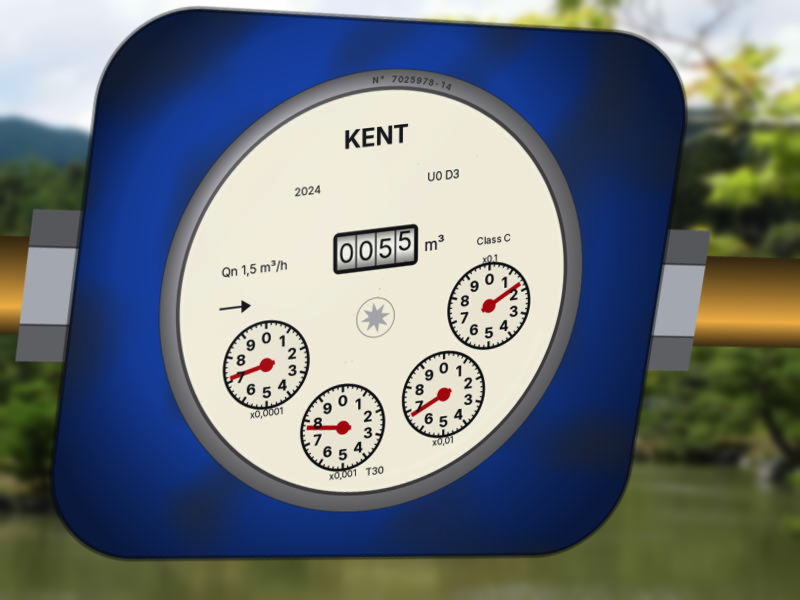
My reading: m³ 55.1677
